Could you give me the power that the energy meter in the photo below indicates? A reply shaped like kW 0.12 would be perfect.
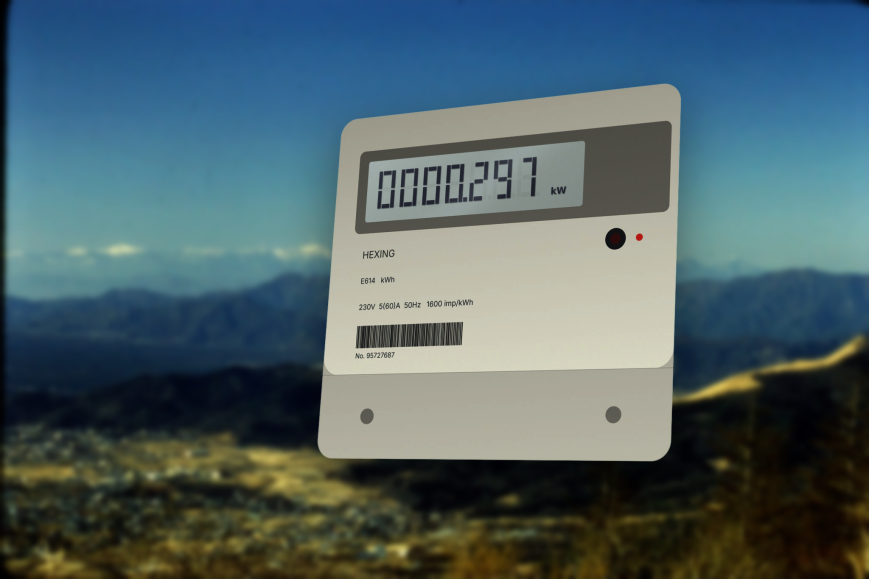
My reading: kW 0.297
